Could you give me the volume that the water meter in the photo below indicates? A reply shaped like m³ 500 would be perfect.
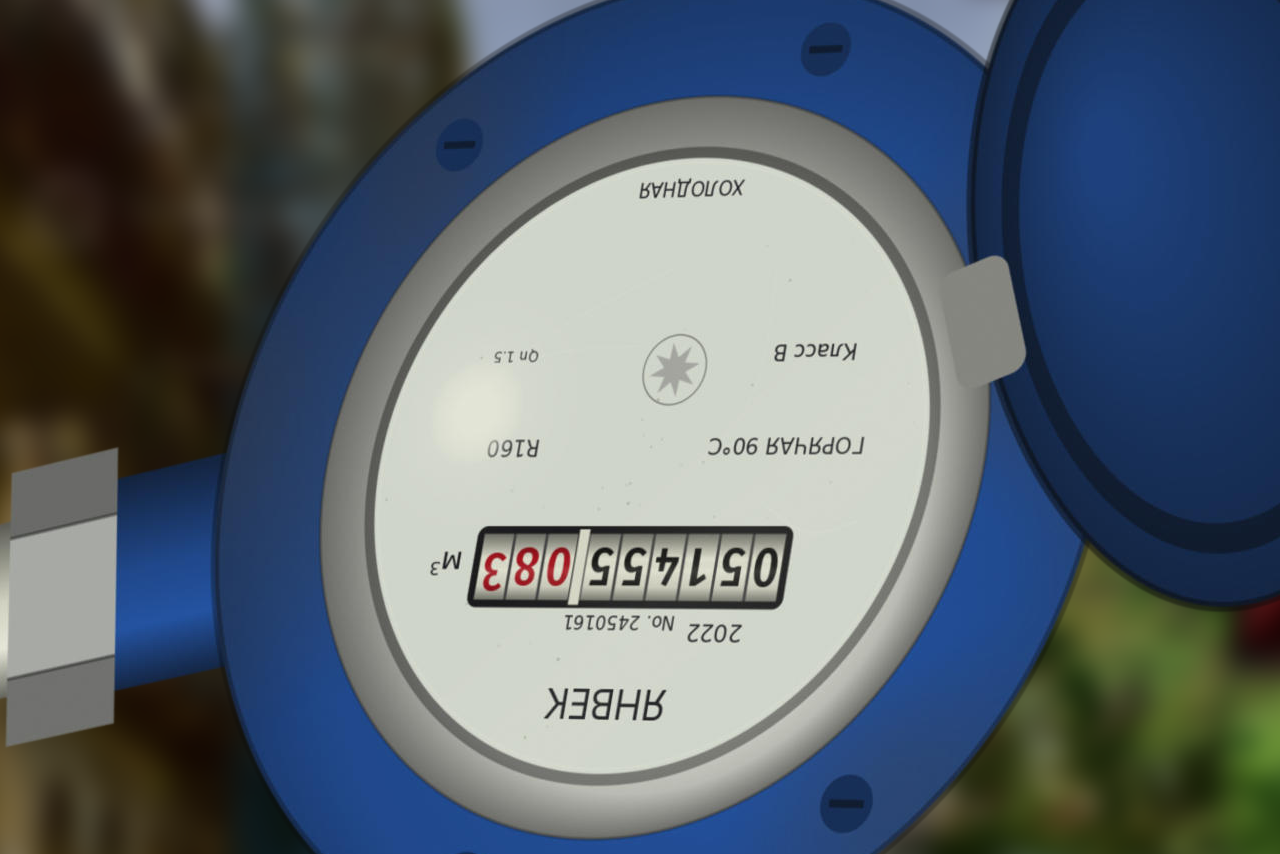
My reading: m³ 51455.083
